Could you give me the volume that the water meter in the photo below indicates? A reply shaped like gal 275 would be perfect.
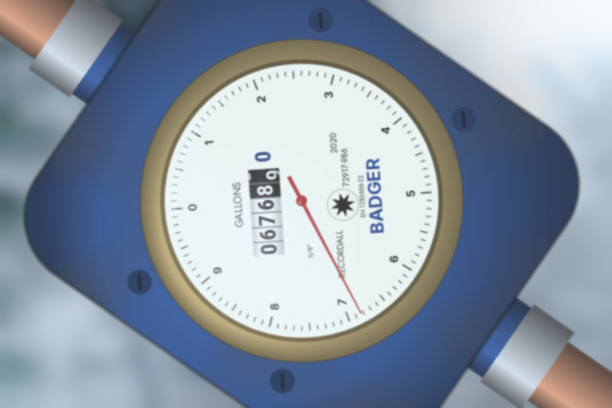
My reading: gal 676886.8
